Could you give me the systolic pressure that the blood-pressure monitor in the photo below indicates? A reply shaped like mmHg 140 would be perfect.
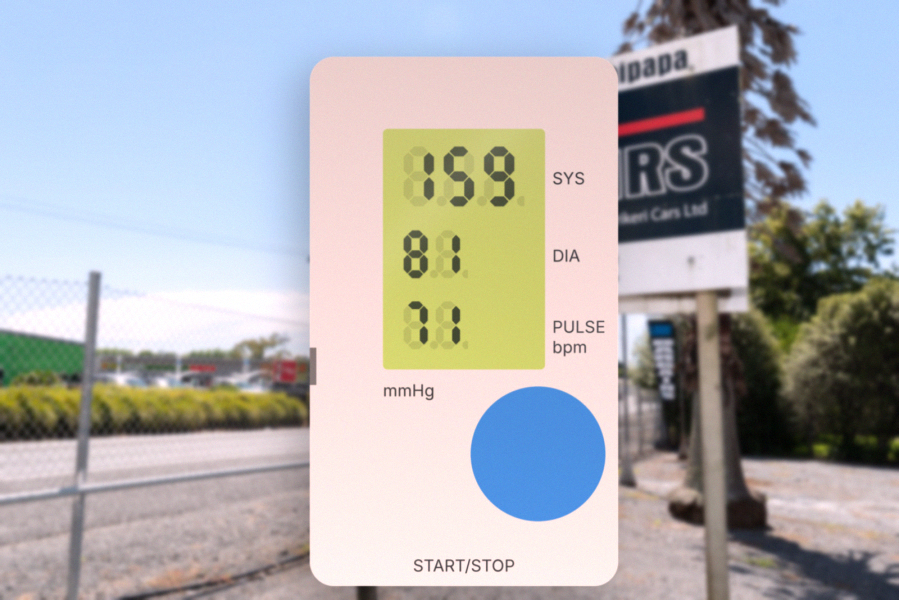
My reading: mmHg 159
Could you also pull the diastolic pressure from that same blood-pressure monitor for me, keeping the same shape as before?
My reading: mmHg 81
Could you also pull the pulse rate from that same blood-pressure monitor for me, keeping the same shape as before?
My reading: bpm 71
